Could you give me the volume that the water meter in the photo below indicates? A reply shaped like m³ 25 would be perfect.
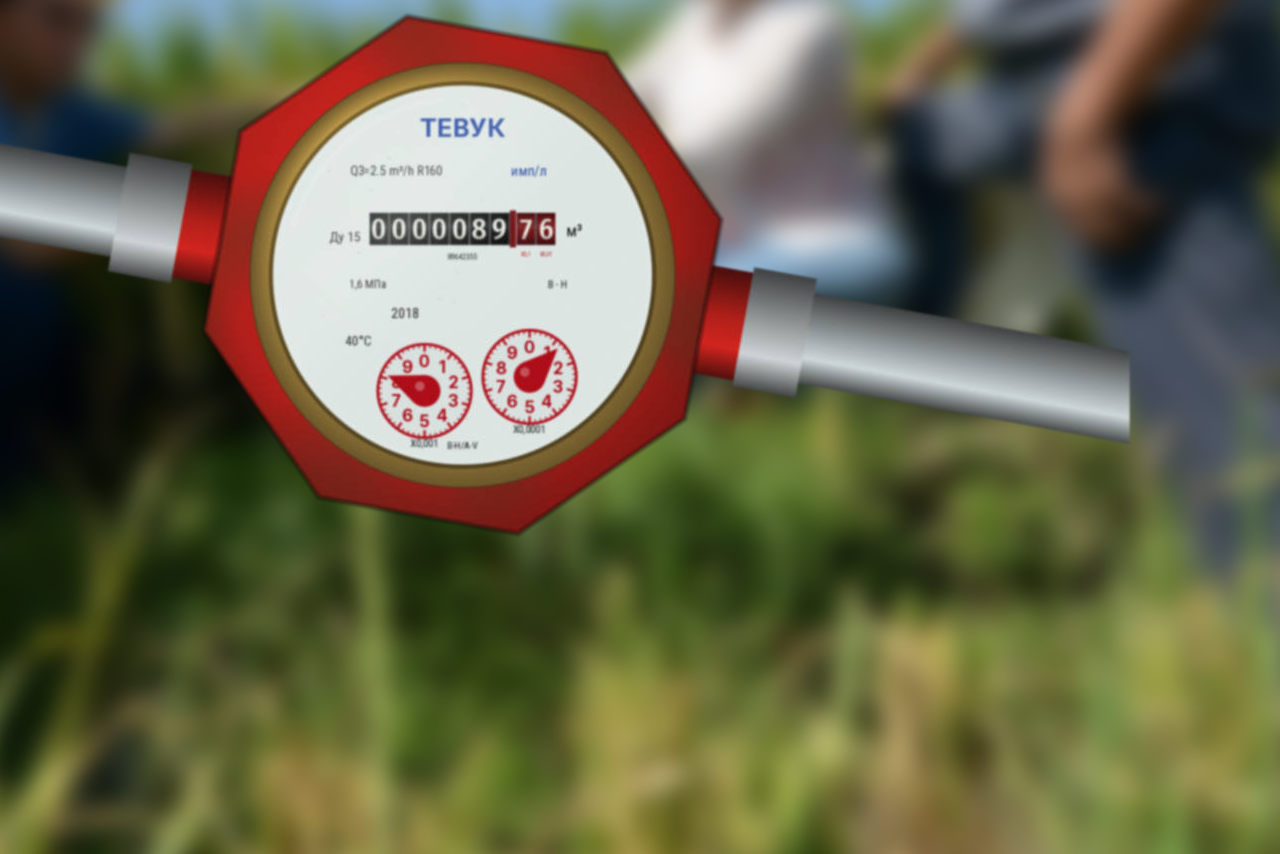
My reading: m³ 89.7681
